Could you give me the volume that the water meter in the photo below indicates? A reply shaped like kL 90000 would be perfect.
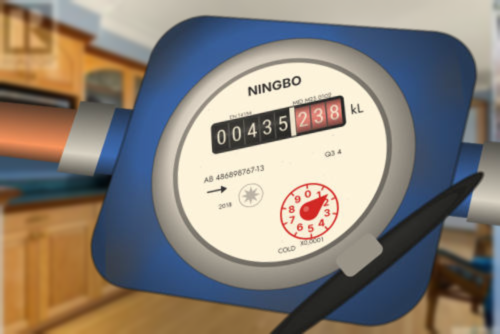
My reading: kL 435.2381
